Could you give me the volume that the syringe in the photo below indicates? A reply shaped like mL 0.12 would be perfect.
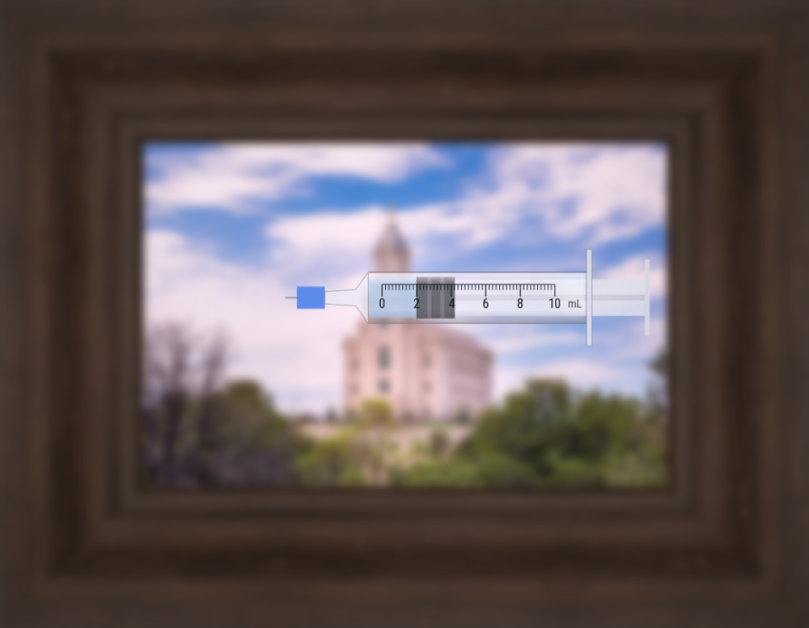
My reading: mL 2
